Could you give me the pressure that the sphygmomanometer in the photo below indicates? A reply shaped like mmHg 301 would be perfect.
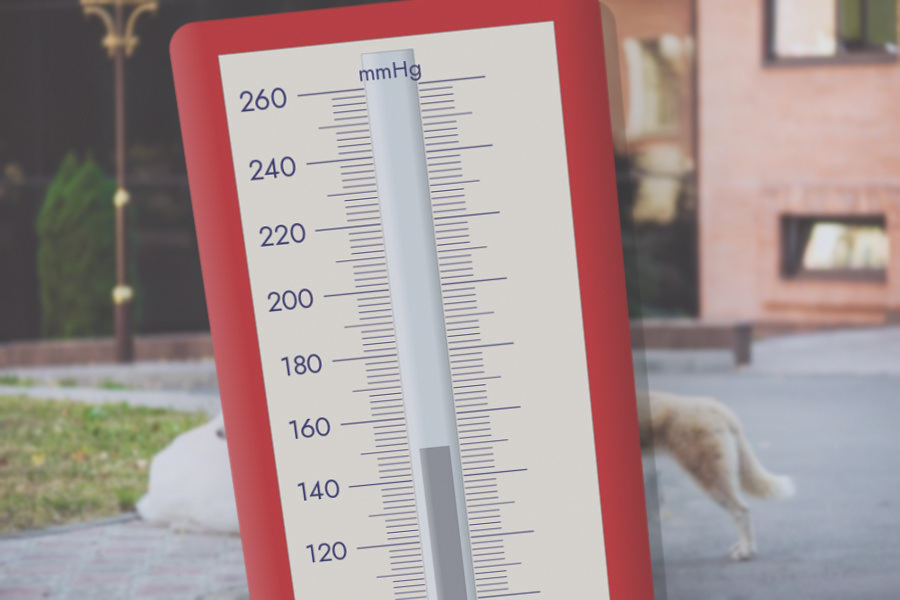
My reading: mmHg 150
